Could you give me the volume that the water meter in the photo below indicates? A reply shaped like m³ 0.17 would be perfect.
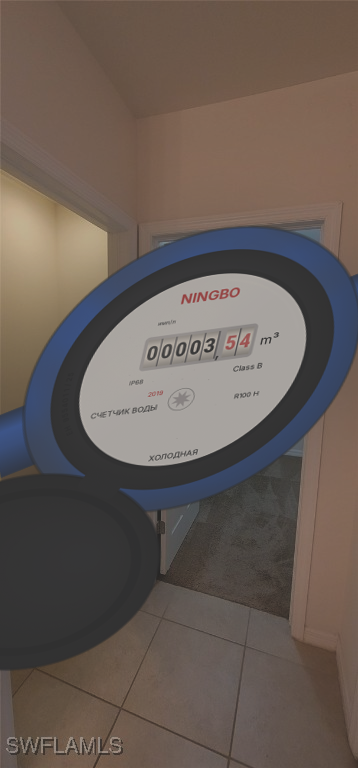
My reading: m³ 3.54
